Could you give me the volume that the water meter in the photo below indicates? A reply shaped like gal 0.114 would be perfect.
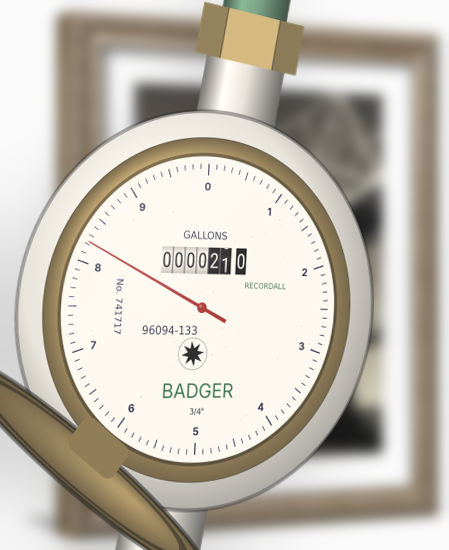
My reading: gal 208.2
